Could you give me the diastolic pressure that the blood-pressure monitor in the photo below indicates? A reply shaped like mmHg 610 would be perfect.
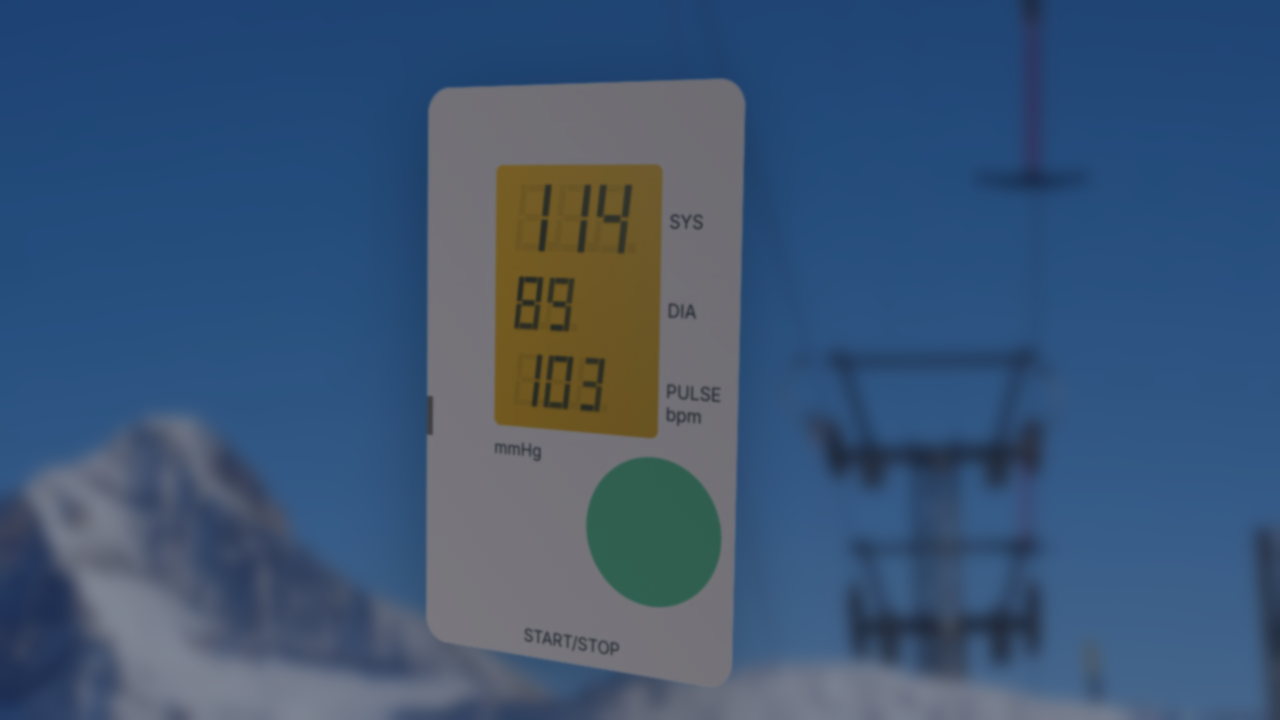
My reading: mmHg 89
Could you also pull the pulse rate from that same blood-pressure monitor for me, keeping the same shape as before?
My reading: bpm 103
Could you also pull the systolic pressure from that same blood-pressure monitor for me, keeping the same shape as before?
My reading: mmHg 114
